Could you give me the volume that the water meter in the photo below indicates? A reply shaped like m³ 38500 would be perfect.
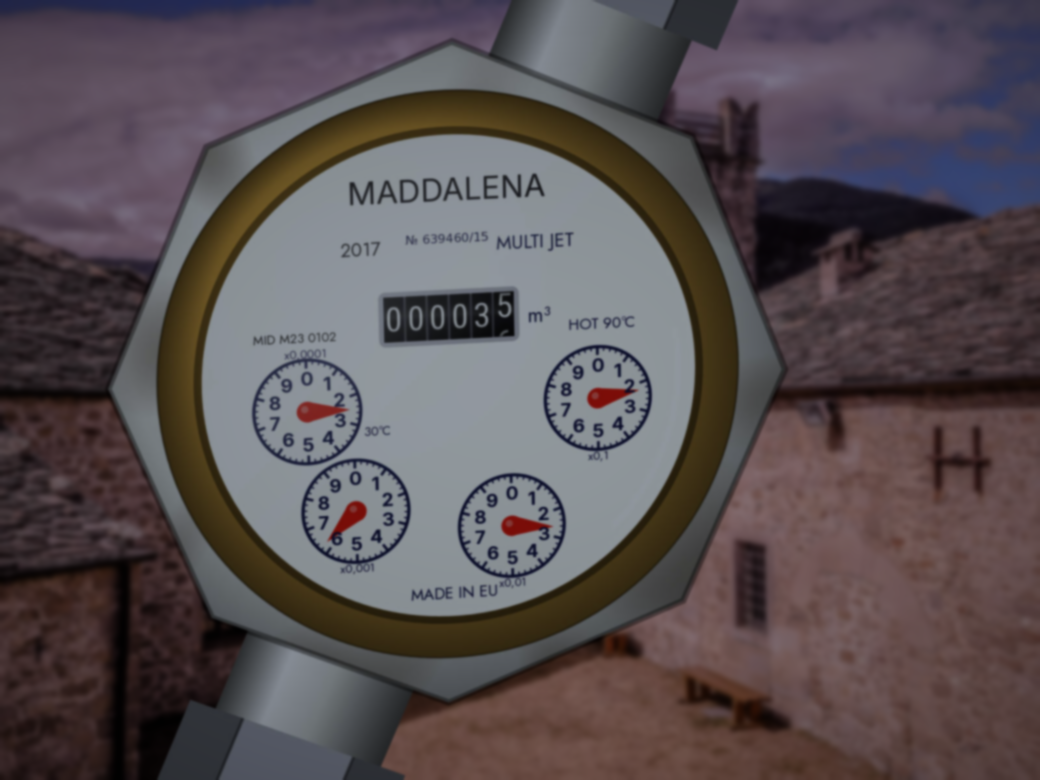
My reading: m³ 35.2262
